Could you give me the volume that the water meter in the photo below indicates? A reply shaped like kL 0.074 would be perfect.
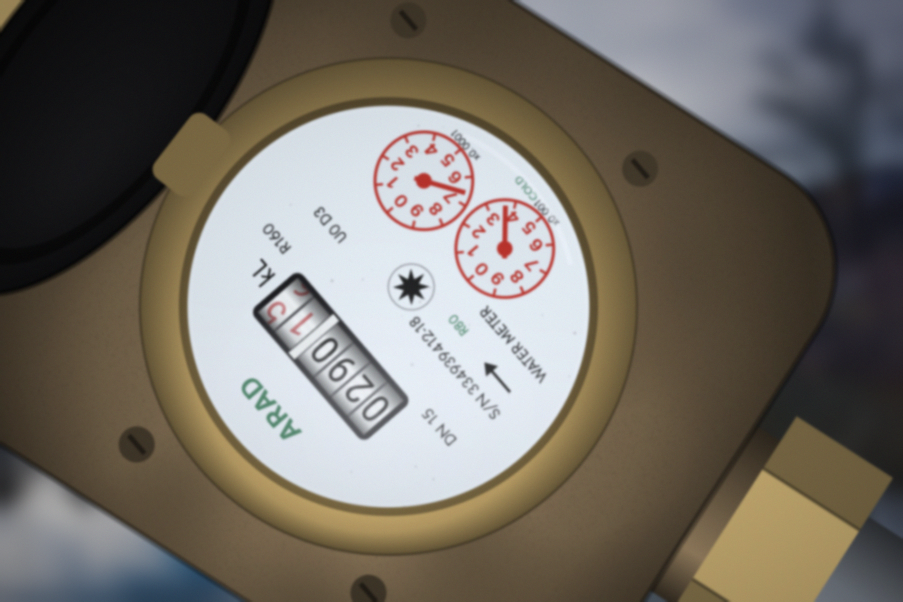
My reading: kL 290.1536
